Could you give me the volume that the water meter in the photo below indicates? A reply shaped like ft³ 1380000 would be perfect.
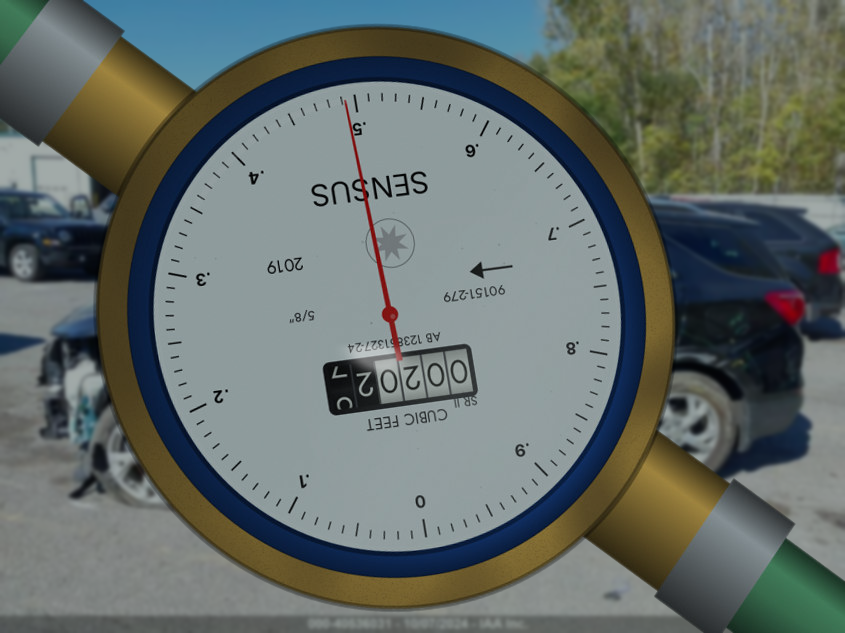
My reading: ft³ 2026.49
